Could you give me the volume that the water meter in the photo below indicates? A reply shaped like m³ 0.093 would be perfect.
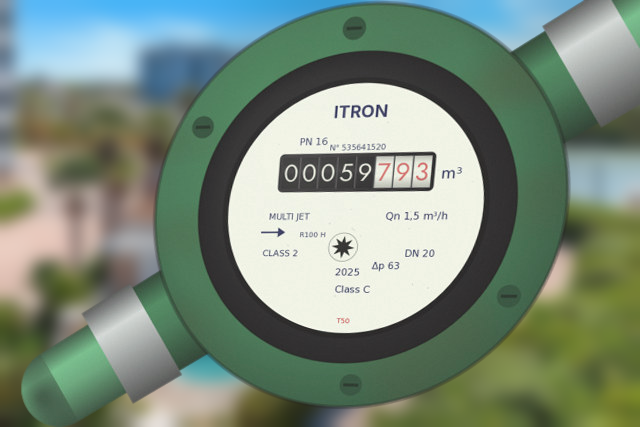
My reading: m³ 59.793
